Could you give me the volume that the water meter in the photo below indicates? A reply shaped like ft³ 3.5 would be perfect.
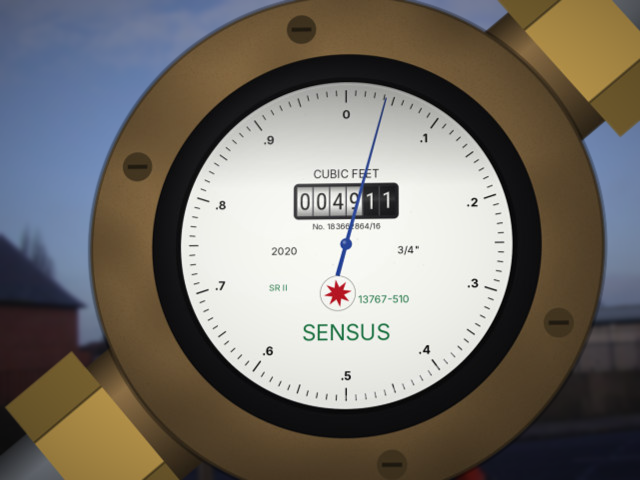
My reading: ft³ 4911.04
